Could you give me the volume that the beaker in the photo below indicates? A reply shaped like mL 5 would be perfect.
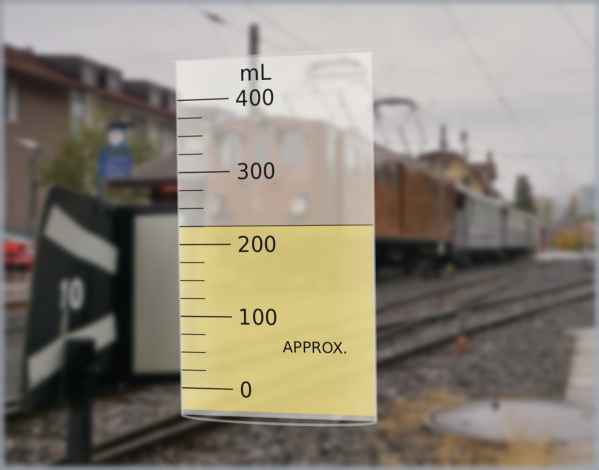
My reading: mL 225
